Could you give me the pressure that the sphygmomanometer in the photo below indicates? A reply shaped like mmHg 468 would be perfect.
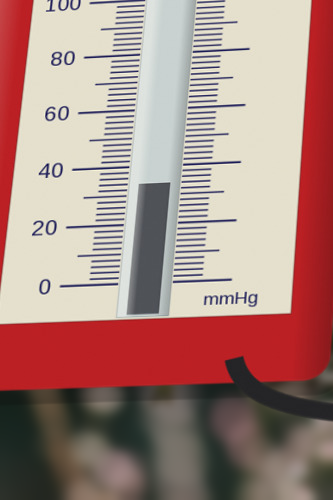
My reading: mmHg 34
